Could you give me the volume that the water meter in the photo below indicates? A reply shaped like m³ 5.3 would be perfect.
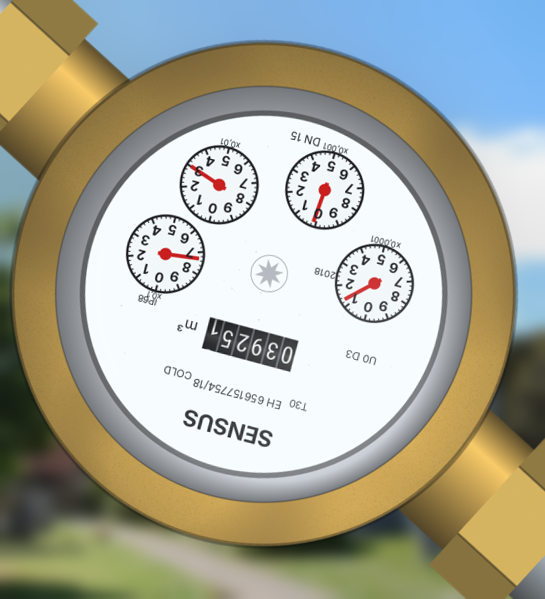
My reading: m³ 39250.7301
